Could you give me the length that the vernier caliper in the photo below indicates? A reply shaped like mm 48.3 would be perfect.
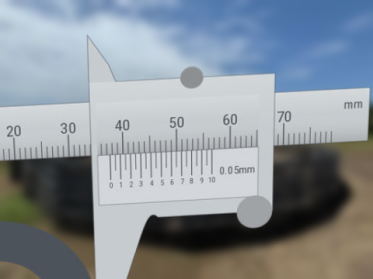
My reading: mm 37.6
